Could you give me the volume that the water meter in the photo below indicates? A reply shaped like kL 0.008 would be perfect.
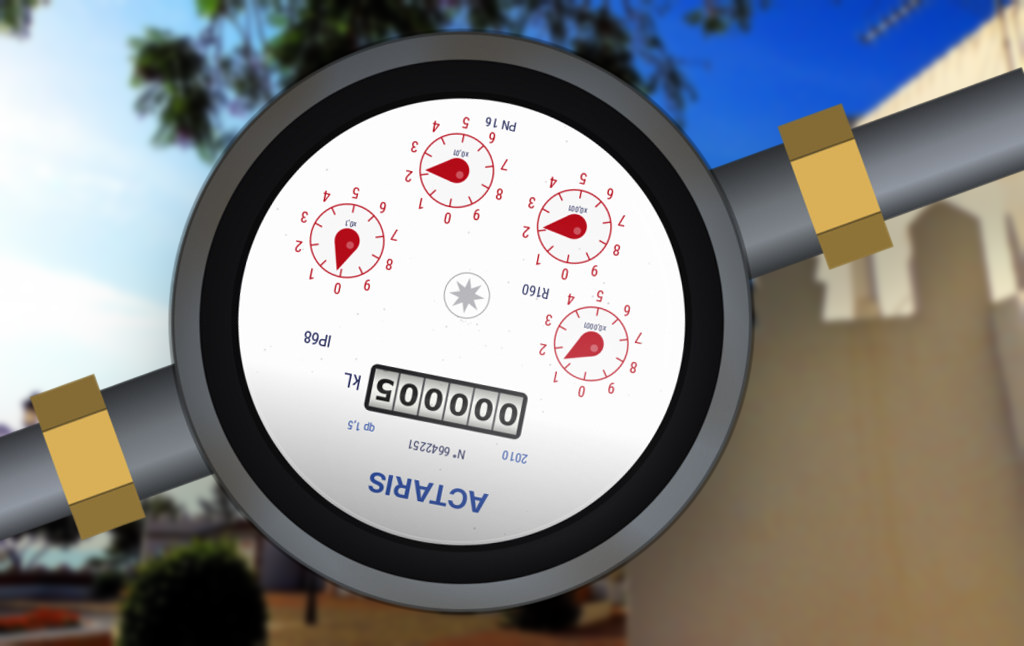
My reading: kL 5.0221
